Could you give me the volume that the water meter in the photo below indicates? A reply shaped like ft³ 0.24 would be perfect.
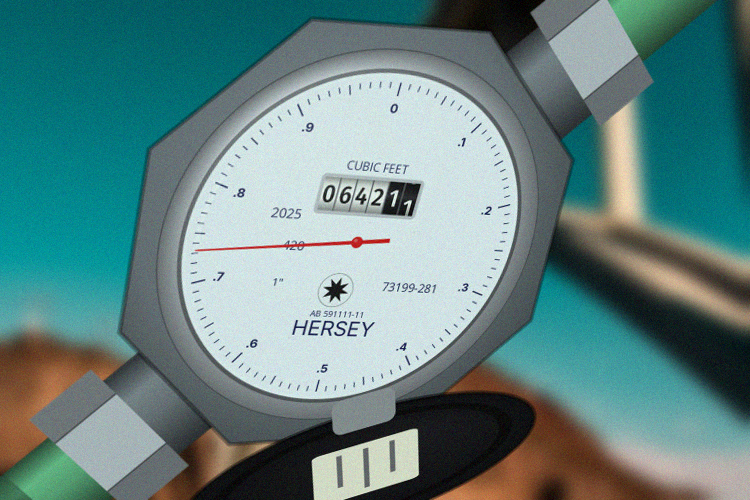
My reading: ft³ 64210.73
